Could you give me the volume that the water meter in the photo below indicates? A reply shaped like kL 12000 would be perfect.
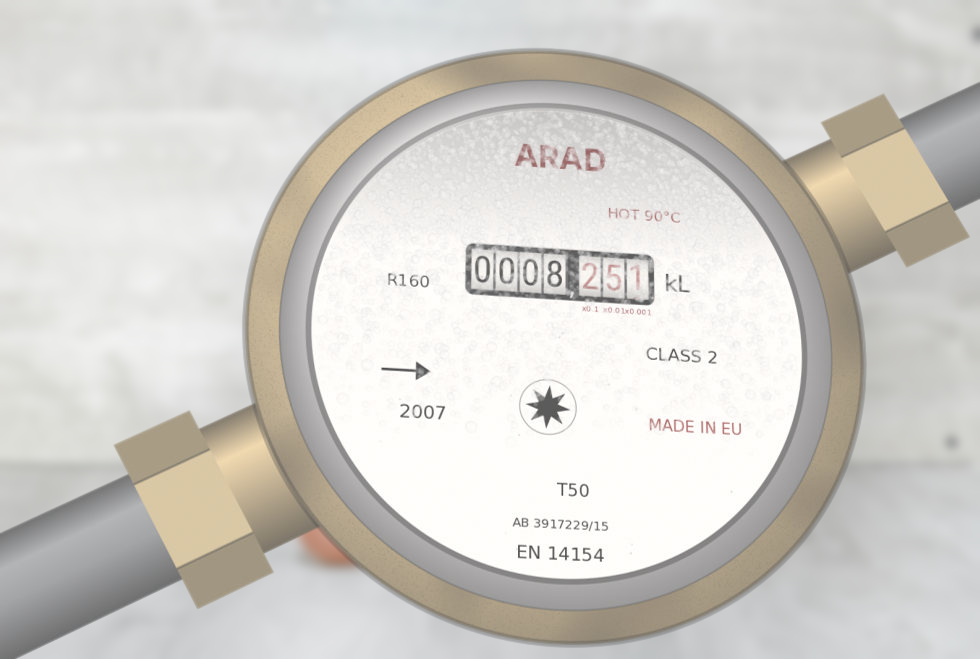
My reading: kL 8.251
